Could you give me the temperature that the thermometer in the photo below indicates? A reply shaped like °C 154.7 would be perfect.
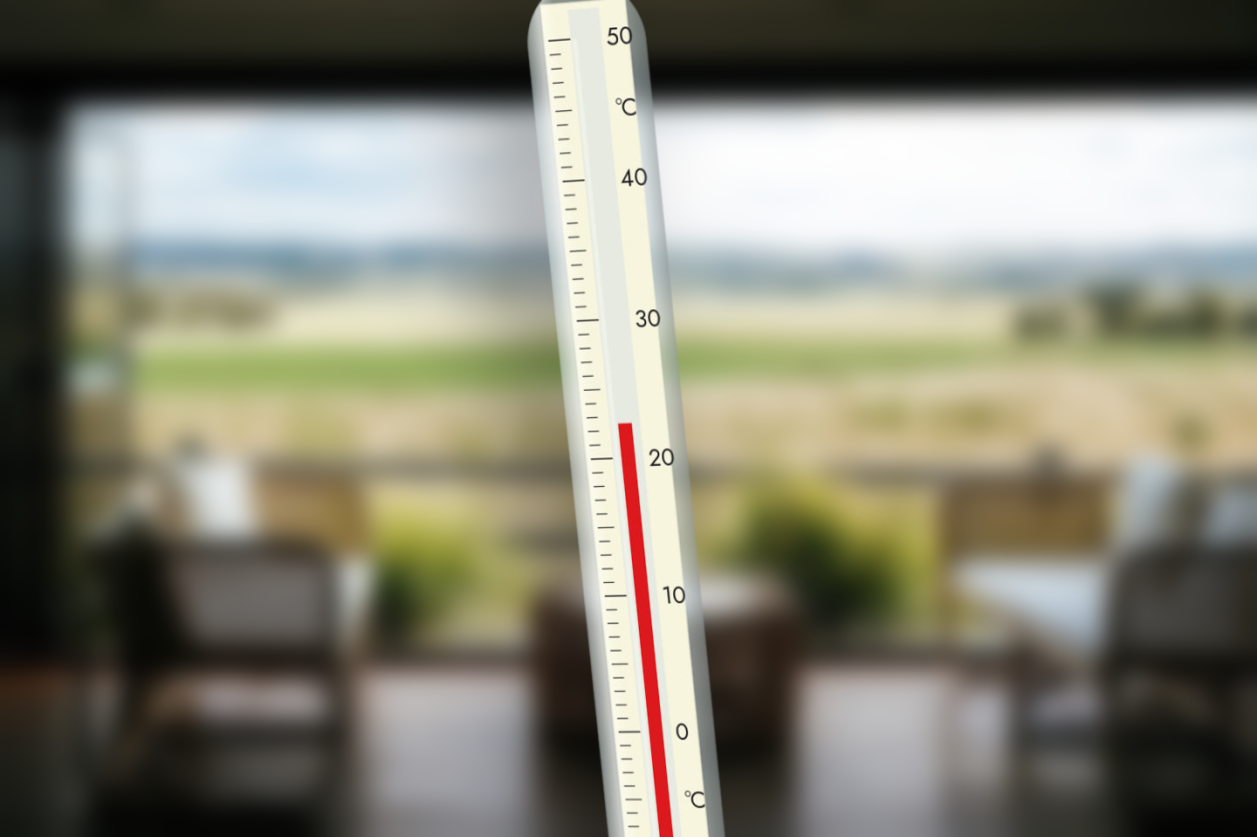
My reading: °C 22.5
